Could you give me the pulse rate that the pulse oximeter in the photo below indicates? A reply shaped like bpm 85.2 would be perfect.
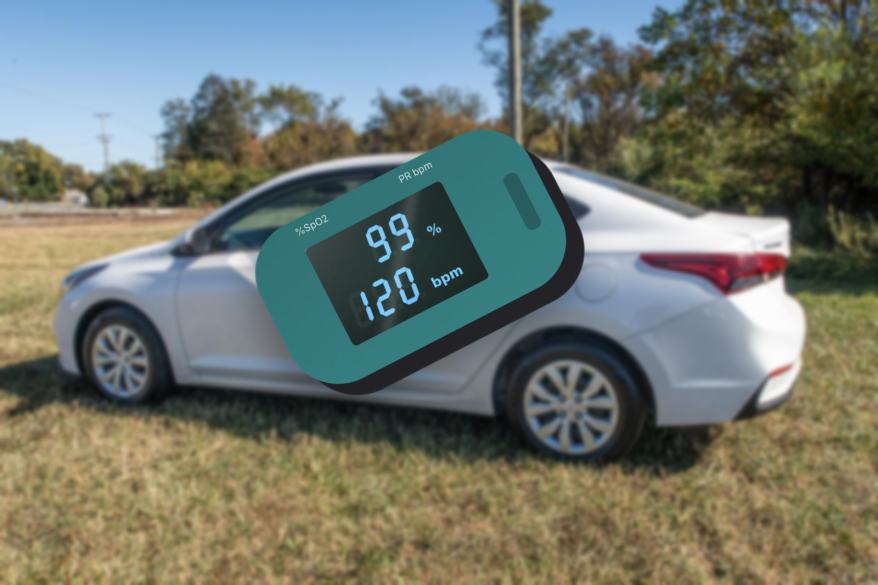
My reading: bpm 120
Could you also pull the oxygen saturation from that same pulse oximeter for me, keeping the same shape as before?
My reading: % 99
